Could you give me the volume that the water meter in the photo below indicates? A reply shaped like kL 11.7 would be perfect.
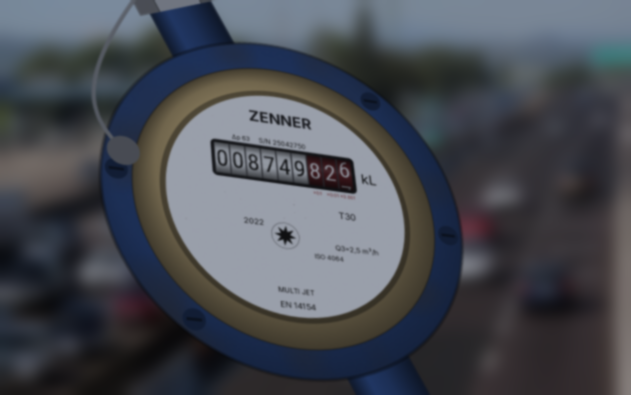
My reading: kL 8749.826
